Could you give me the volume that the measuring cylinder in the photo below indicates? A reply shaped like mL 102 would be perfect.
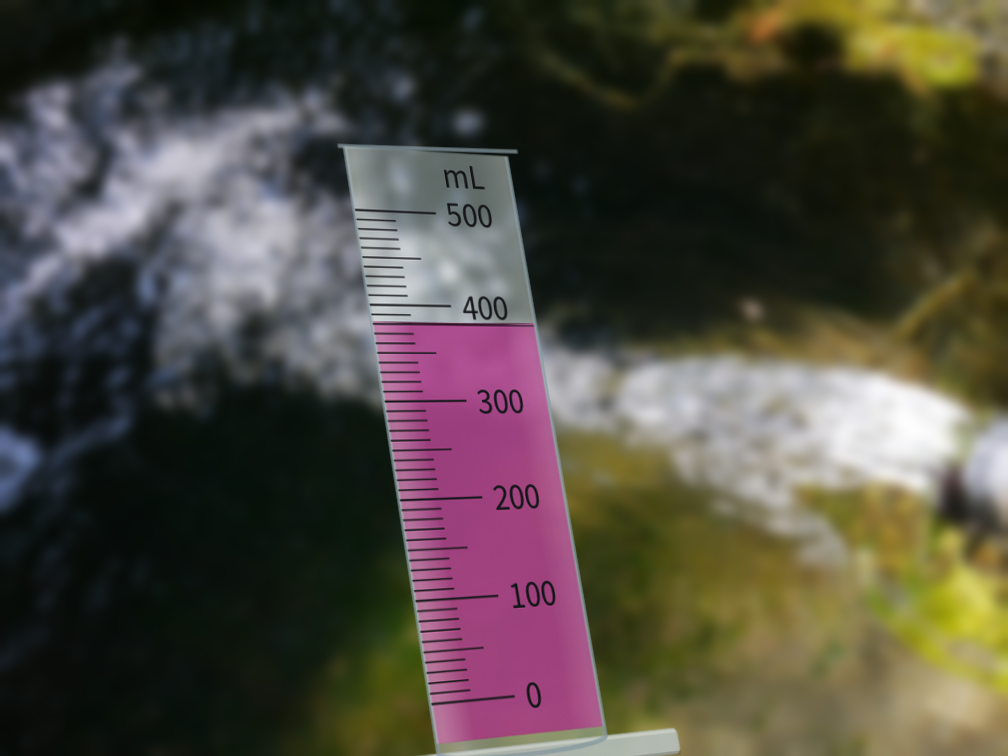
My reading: mL 380
